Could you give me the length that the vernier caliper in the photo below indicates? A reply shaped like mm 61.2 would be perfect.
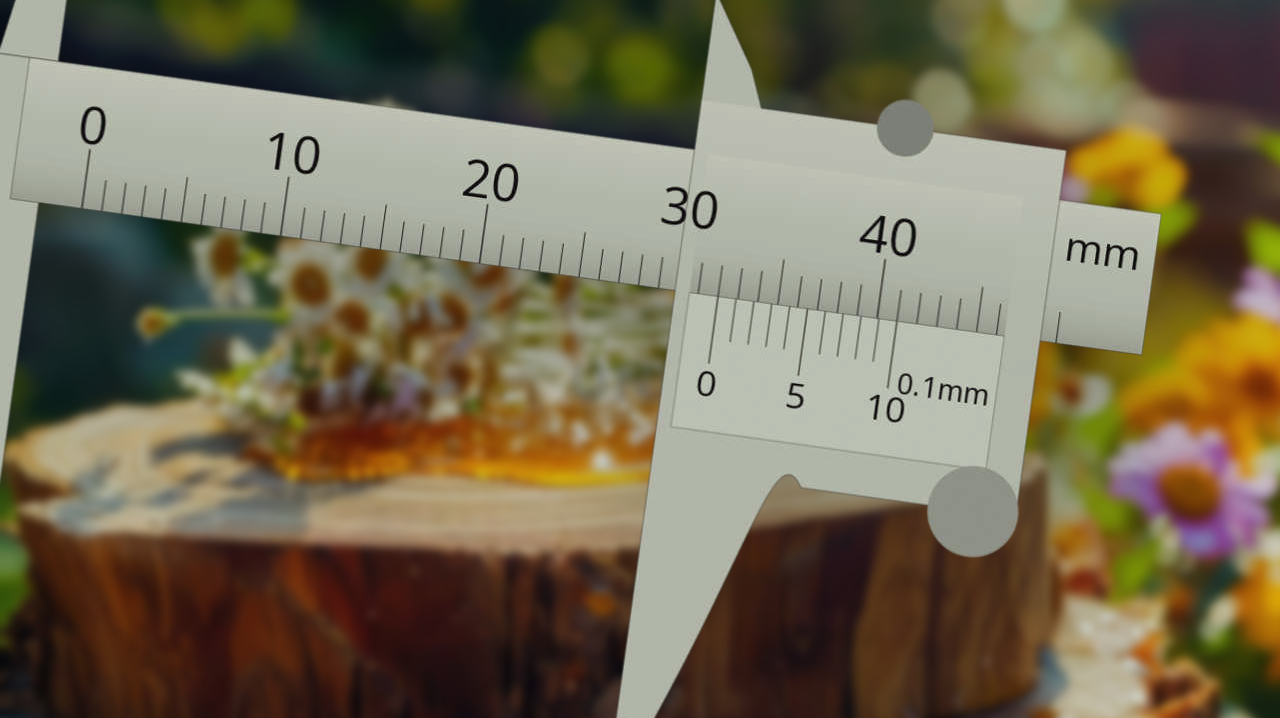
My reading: mm 32.0
